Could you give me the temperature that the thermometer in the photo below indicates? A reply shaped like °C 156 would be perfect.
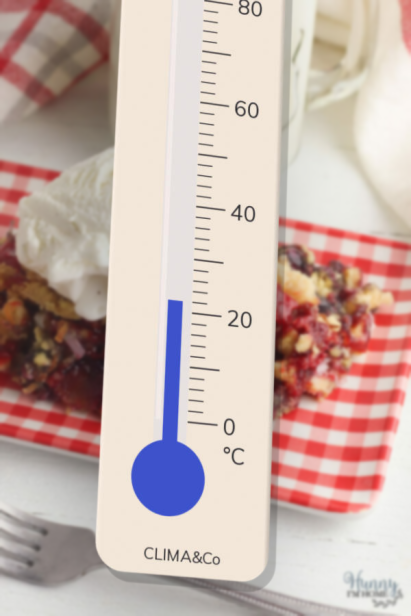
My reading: °C 22
